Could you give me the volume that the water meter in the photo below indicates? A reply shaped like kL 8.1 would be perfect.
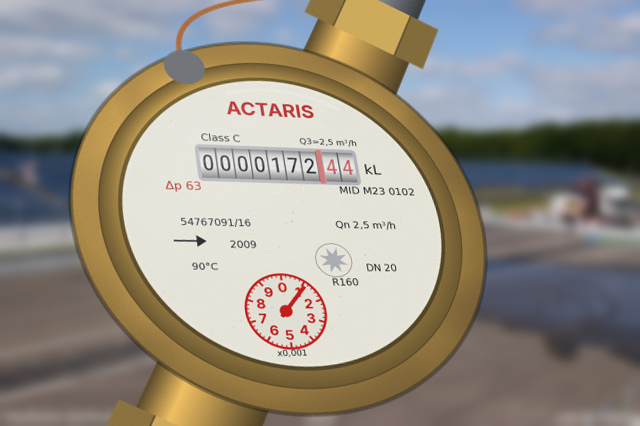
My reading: kL 172.441
